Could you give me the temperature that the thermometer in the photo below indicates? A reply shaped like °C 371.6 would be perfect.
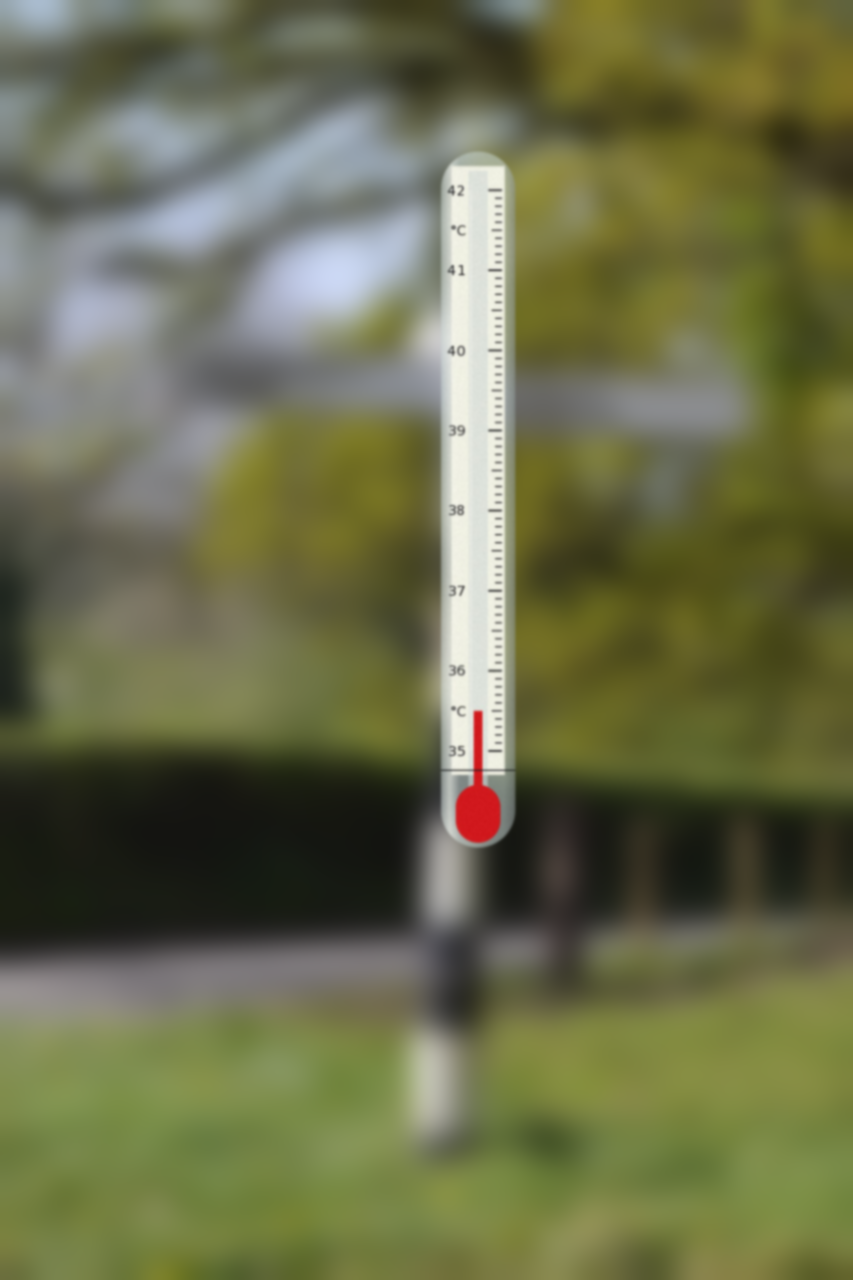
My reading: °C 35.5
